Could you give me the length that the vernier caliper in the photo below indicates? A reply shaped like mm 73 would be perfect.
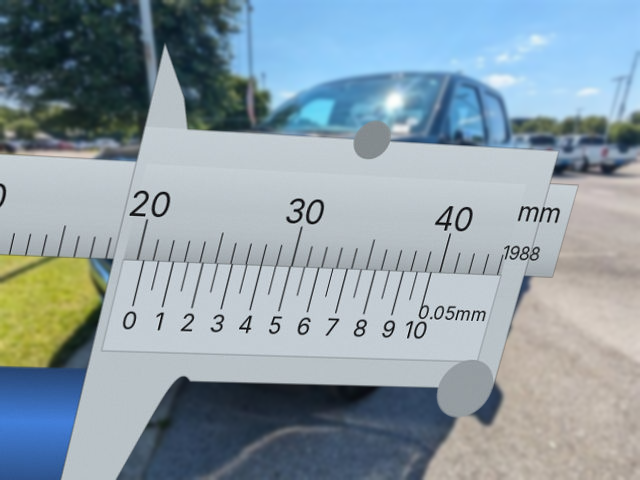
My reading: mm 20.4
